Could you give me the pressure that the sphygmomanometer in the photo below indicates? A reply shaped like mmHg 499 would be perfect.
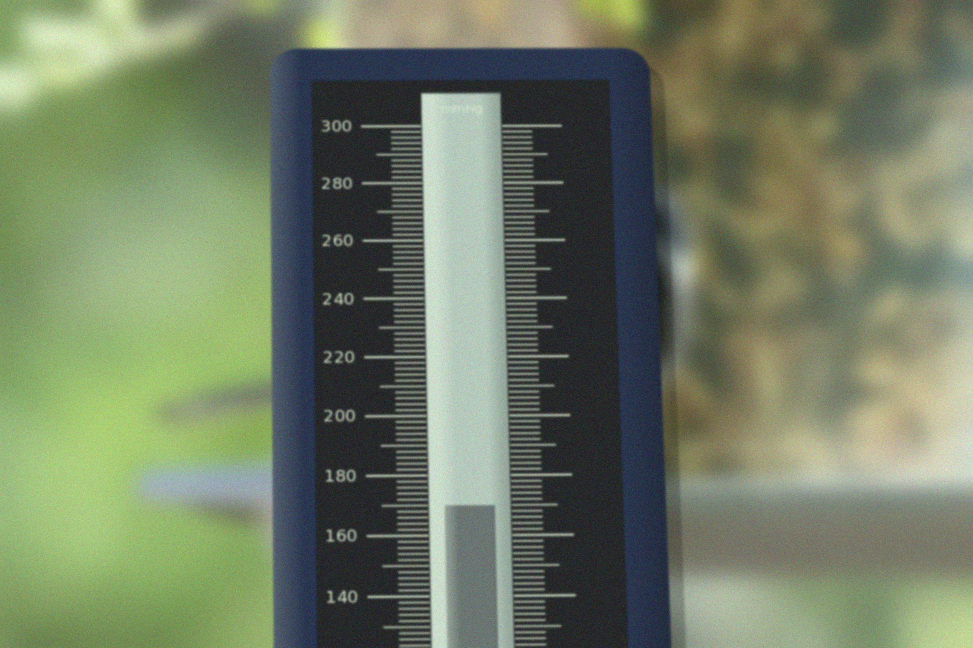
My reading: mmHg 170
